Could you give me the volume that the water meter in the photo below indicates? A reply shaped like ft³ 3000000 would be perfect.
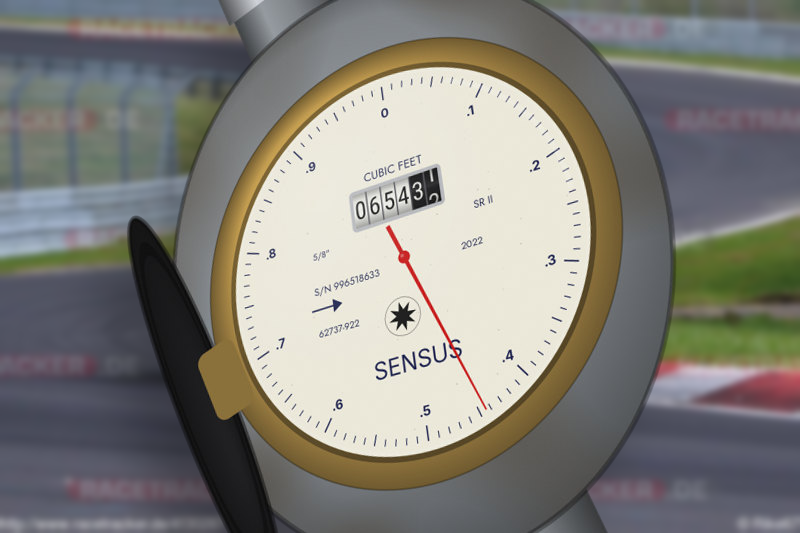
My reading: ft³ 65431.44
